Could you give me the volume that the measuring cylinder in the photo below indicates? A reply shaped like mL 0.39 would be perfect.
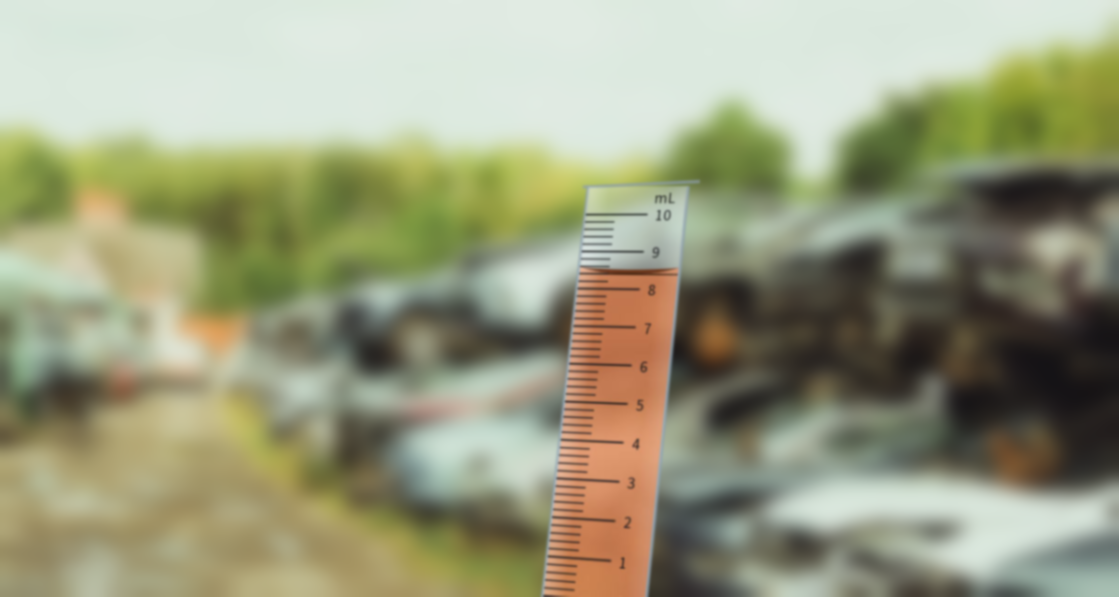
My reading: mL 8.4
